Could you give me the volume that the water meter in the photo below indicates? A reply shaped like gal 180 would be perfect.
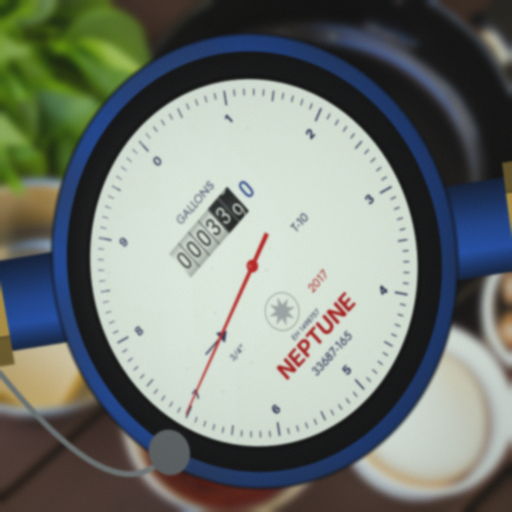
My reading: gal 3387.0
